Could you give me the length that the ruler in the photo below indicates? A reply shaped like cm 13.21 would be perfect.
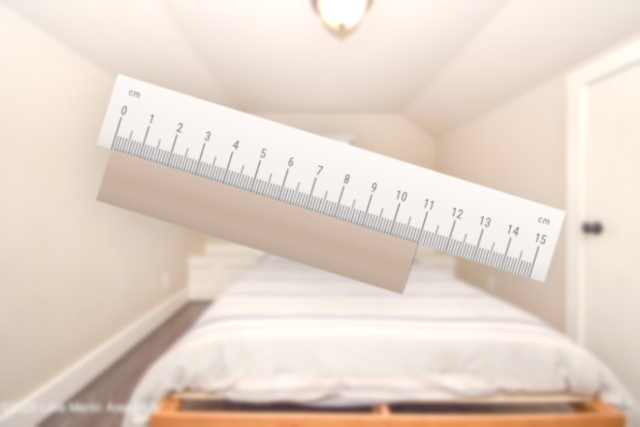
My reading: cm 11
